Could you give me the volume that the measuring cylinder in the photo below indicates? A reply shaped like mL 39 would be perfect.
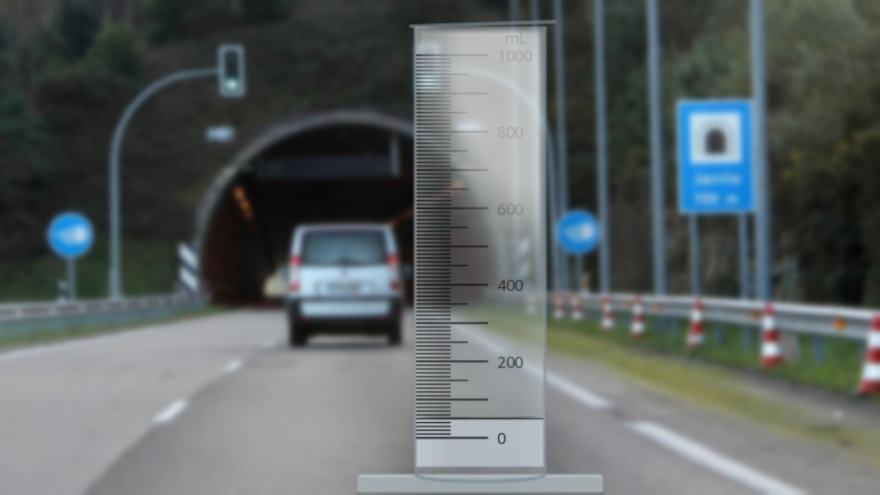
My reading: mL 50
